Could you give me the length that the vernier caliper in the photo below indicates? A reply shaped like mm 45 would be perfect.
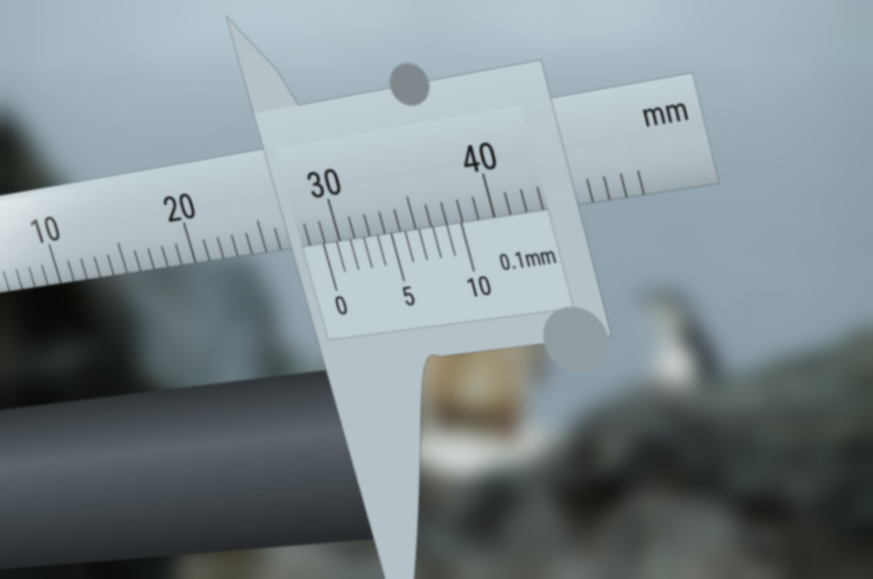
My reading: mm 28.9
